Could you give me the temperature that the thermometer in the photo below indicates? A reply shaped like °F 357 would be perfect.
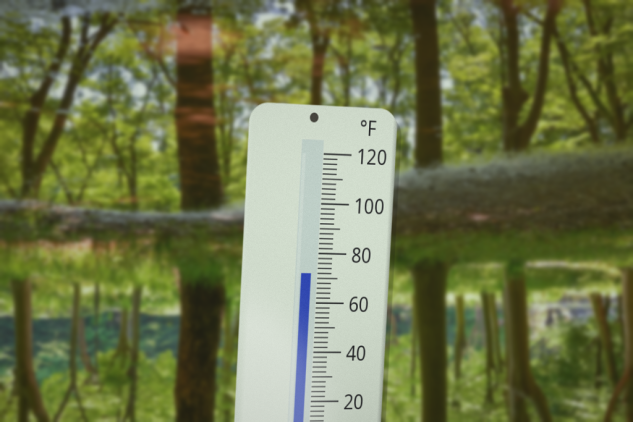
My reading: °F 72
